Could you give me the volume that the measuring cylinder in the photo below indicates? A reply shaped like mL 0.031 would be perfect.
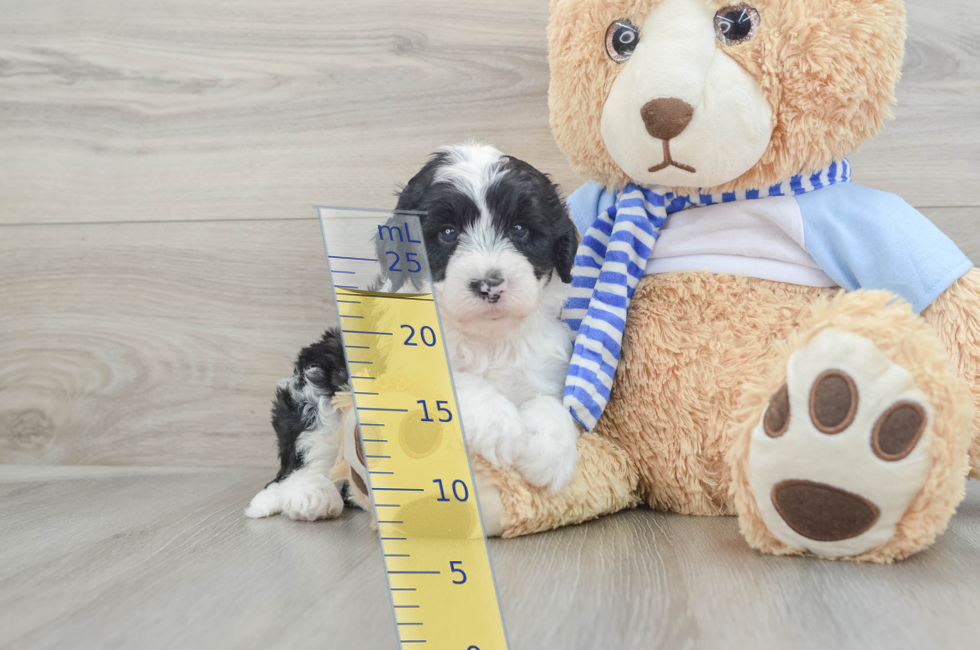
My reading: mL 22.5
